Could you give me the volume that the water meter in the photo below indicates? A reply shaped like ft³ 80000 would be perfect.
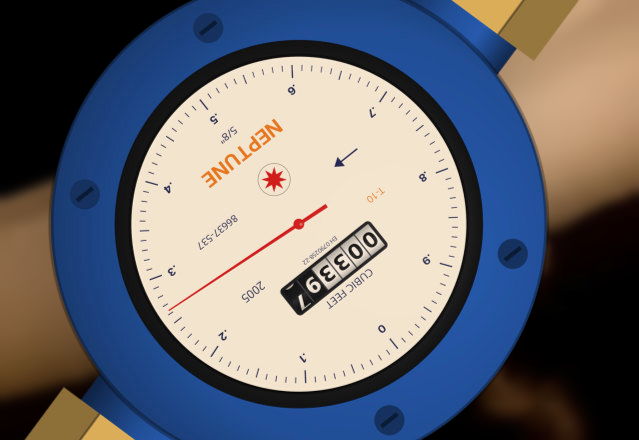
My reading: ft³ 3397.26
